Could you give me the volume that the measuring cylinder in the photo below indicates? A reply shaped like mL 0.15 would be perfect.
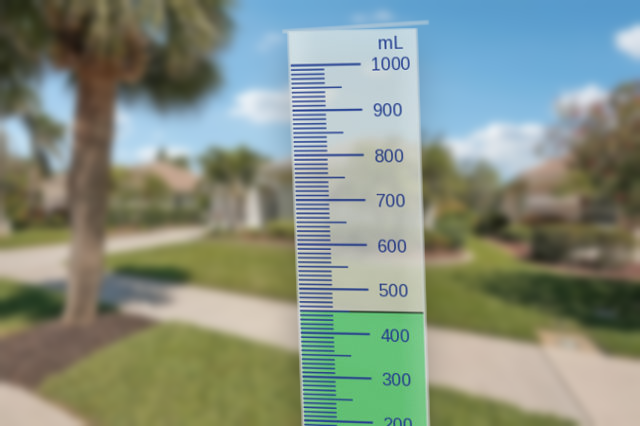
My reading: mL 450
